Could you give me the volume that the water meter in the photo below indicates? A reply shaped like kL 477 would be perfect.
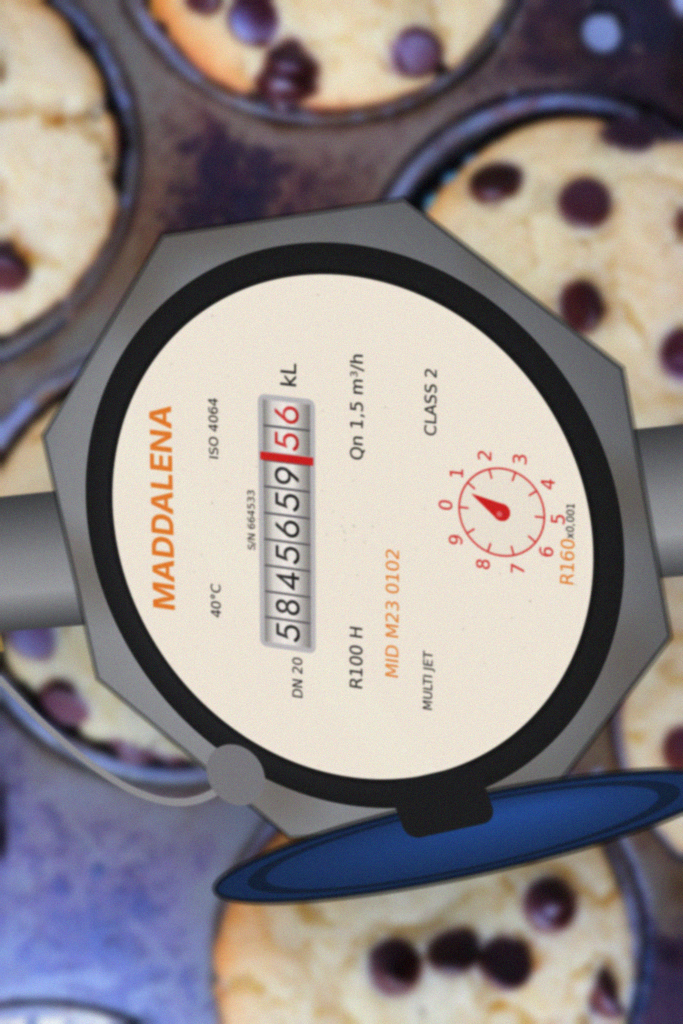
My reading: kL 5845659.560
